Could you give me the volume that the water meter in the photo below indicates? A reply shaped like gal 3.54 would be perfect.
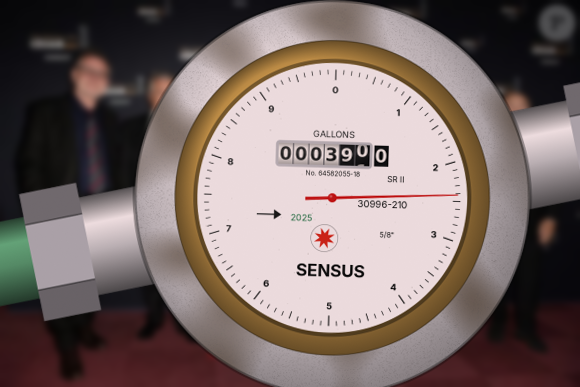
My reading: gal 3902.4
